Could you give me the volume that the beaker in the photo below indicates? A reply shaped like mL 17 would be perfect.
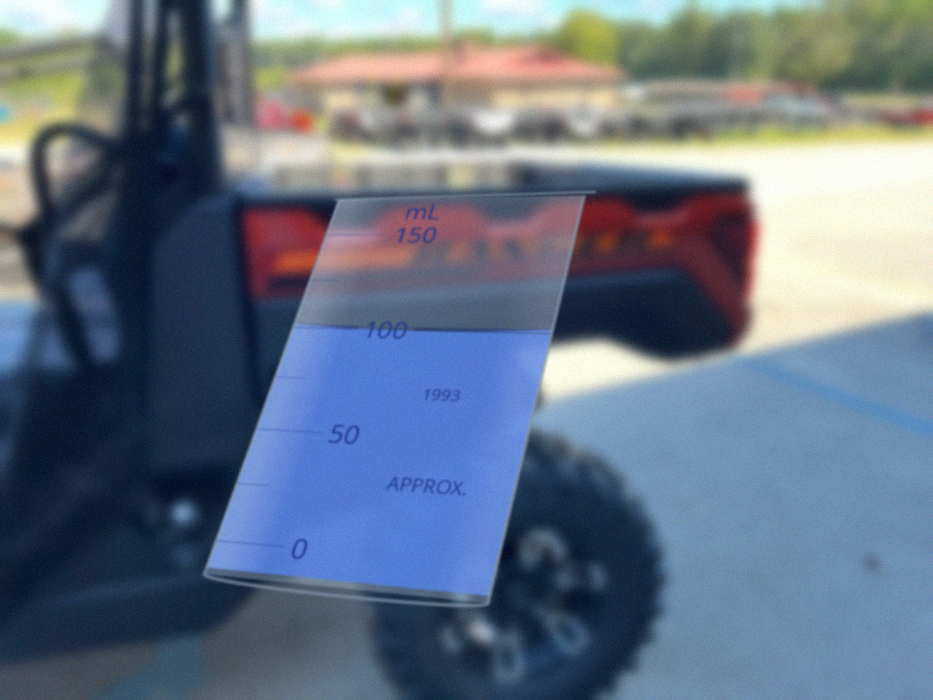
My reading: mL 100
